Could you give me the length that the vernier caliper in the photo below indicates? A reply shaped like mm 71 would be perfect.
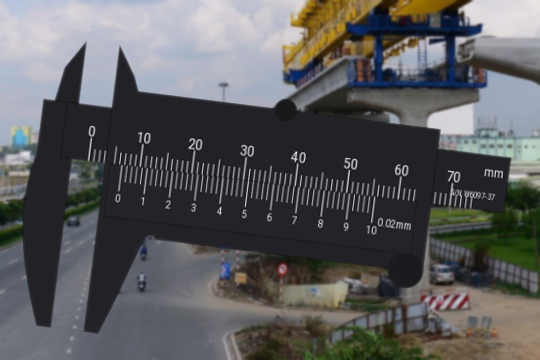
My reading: mm 6.5
